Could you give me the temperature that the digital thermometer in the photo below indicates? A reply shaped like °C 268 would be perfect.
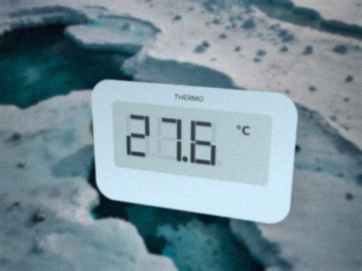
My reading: °C 27.6
